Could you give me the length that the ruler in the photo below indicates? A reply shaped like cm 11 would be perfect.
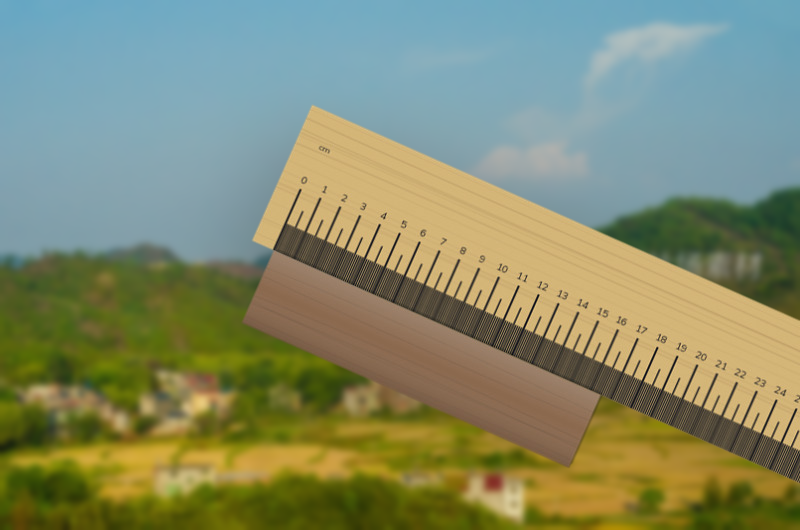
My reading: cm 16.5
